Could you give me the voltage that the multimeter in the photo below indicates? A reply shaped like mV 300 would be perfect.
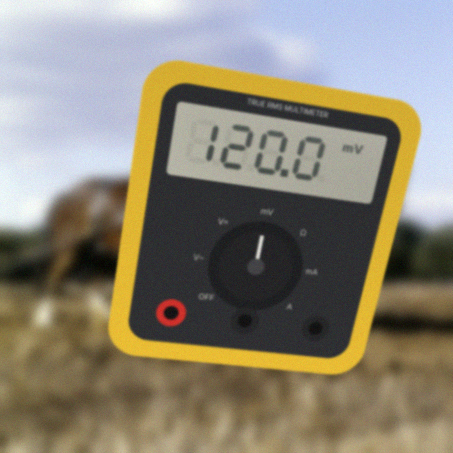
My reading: mV 120.0
